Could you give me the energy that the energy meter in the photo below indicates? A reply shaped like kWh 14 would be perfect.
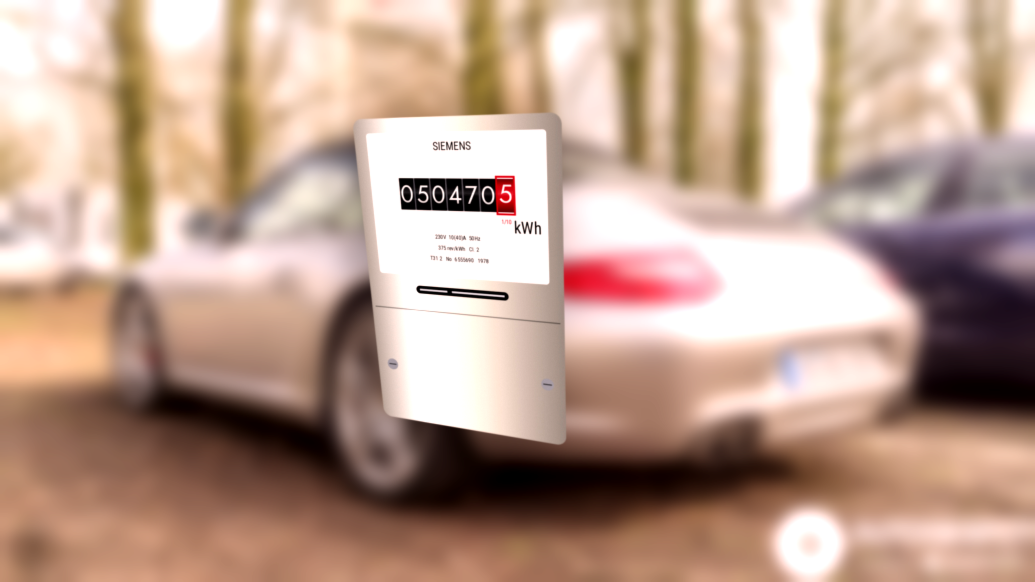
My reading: kWh 50470.5
